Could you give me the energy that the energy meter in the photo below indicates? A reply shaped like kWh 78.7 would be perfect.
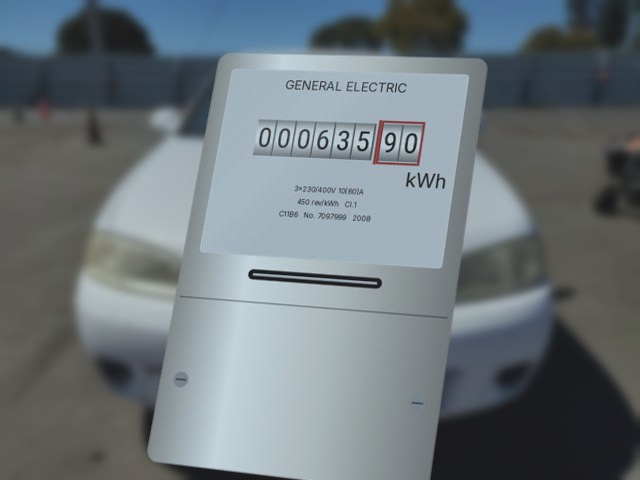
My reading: kWh 635.90
